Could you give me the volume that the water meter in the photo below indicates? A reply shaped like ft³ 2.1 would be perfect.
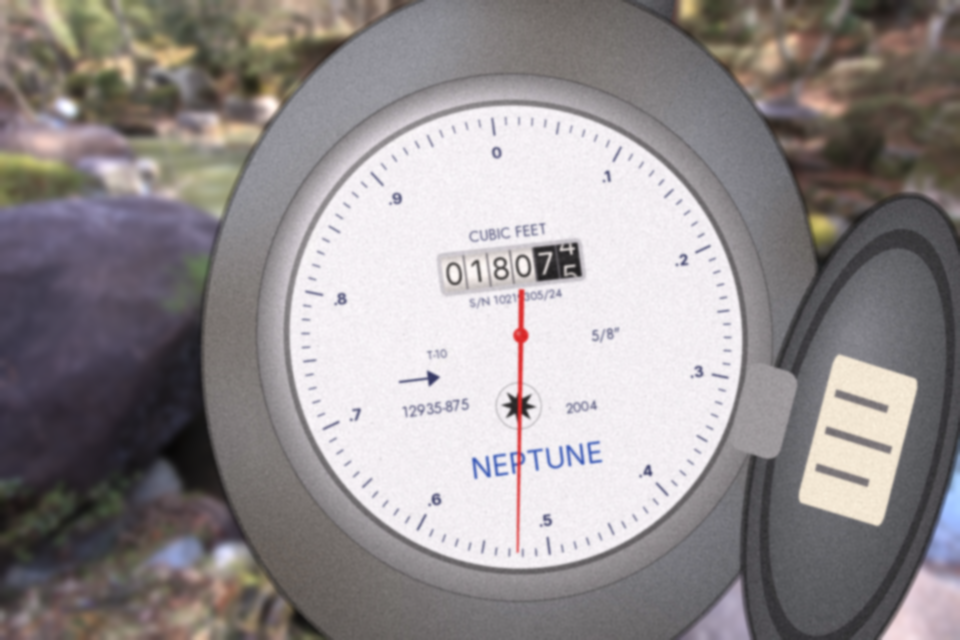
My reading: ft³ 18074.52
